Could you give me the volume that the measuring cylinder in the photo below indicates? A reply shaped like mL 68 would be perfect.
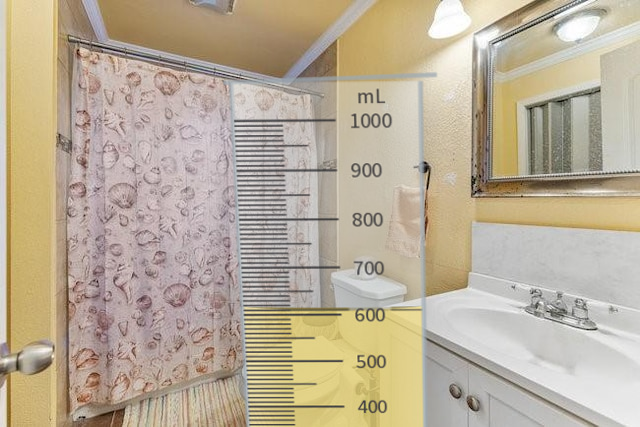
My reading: mL 610
